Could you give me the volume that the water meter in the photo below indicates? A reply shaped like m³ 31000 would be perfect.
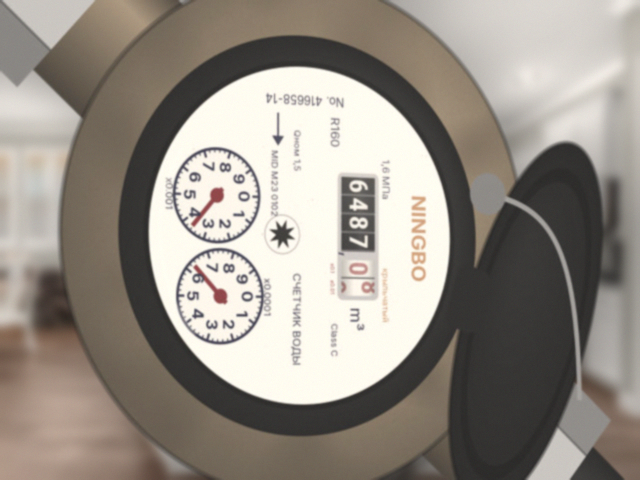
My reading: m³ 6487.0836
